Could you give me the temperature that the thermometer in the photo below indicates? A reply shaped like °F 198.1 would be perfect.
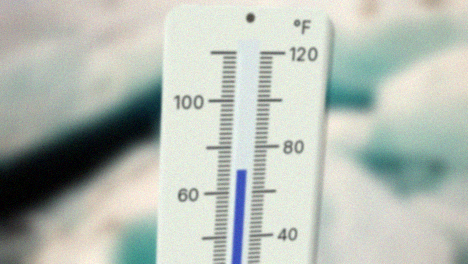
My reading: °F 70
